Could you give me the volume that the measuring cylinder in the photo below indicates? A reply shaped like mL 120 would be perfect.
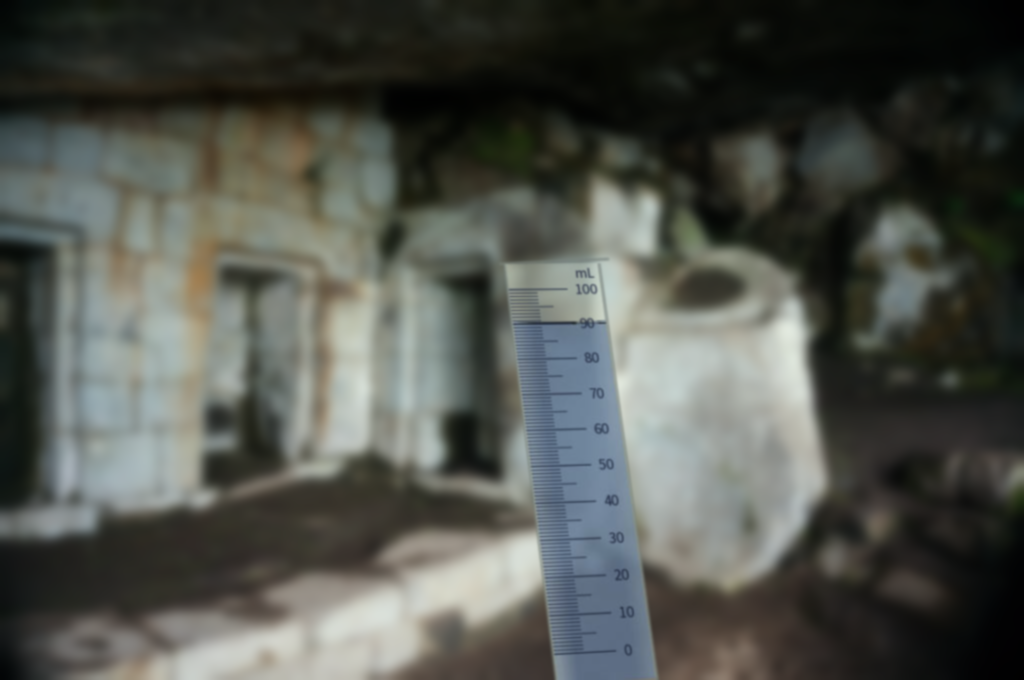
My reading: mL 90
